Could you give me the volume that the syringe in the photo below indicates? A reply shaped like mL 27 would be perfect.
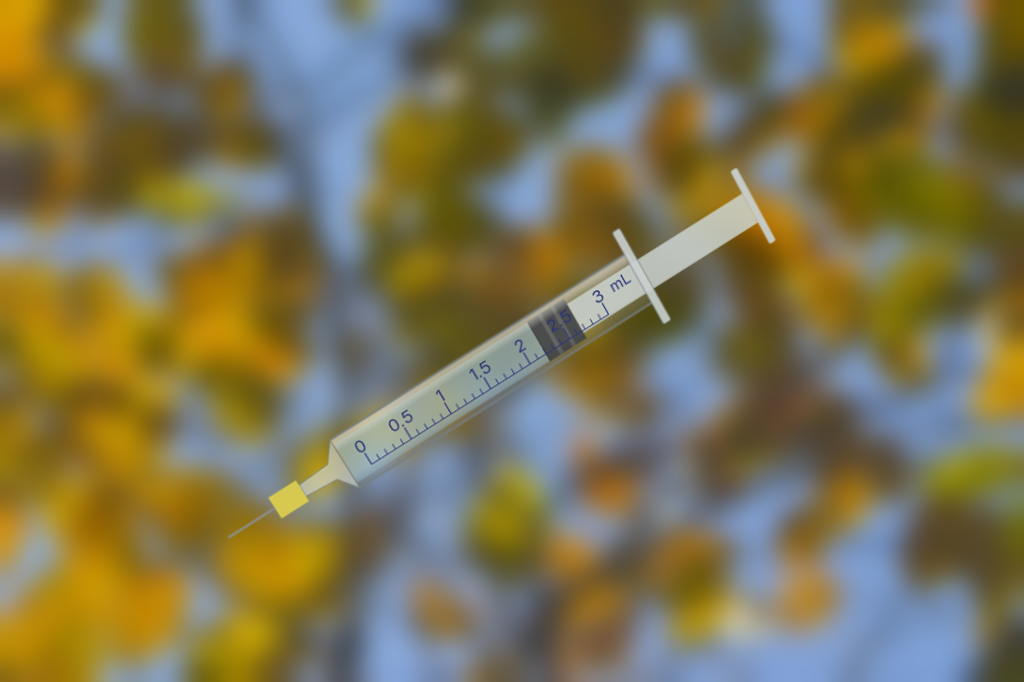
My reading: mL 2.2
